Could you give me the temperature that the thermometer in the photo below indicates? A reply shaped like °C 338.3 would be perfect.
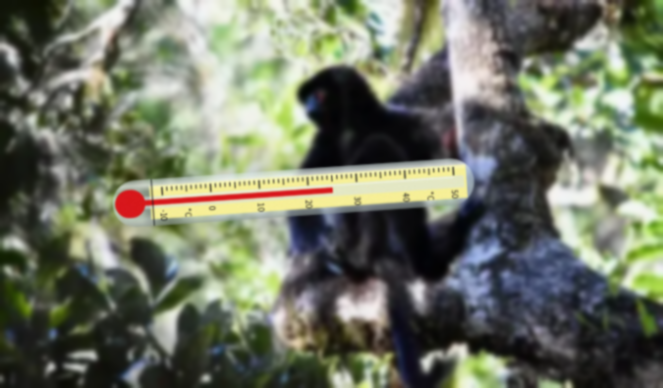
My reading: °C 25
